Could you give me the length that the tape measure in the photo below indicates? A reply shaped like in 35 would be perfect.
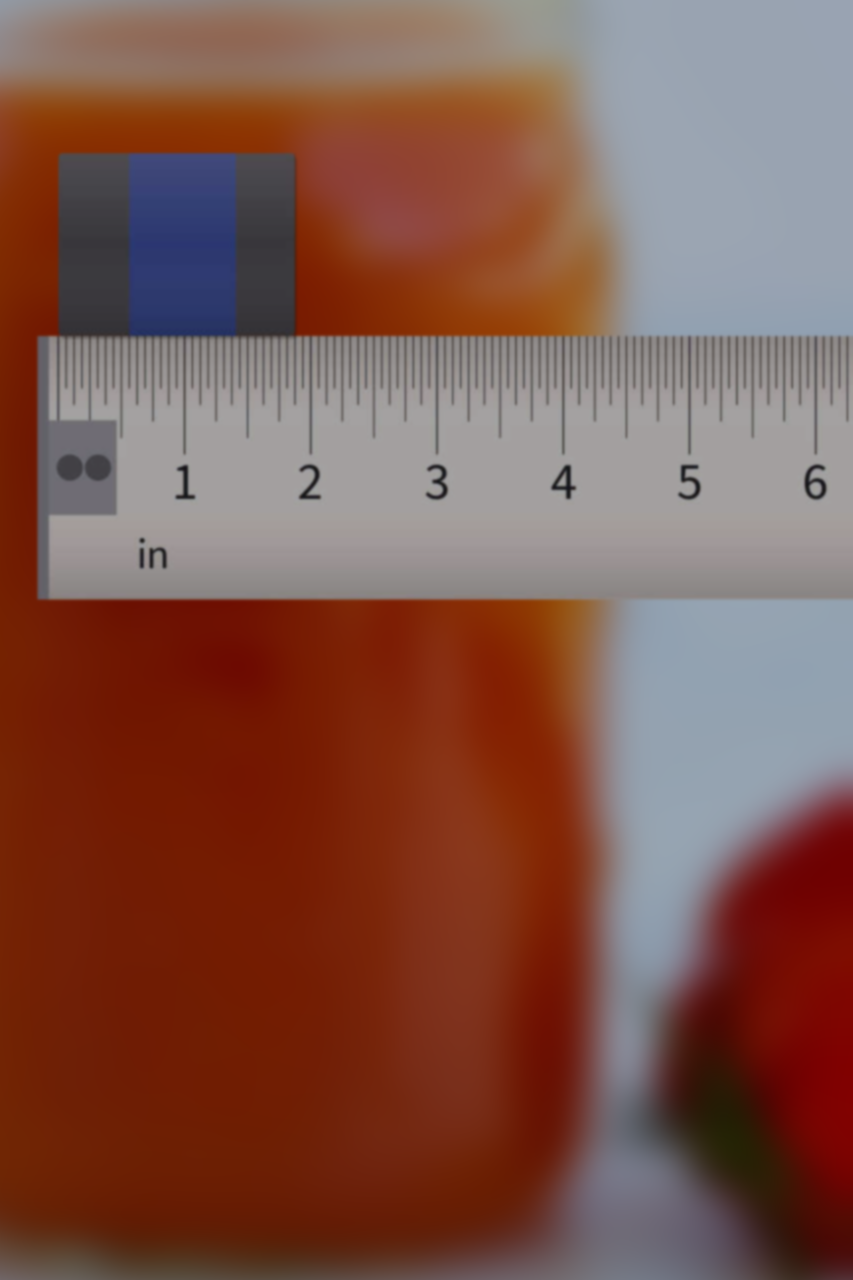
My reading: in 1.875
